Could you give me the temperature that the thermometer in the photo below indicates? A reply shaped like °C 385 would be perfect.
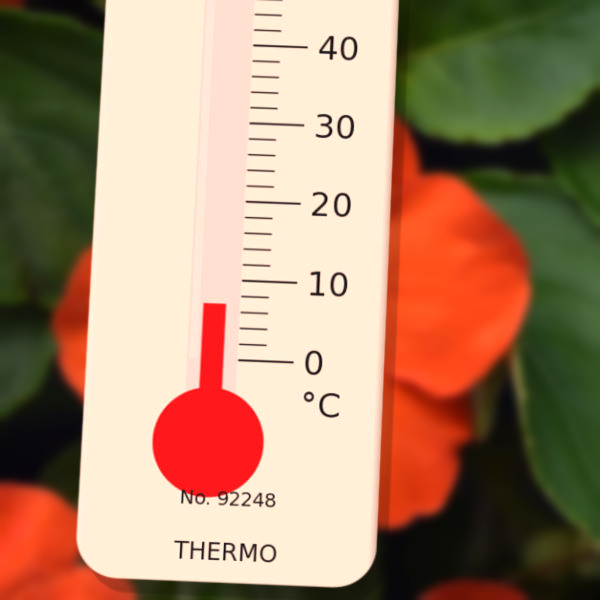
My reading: °C 7
